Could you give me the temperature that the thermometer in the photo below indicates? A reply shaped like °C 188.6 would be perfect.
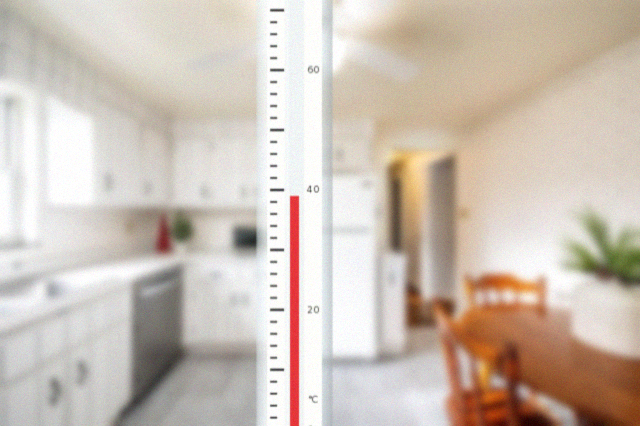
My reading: °C 39
